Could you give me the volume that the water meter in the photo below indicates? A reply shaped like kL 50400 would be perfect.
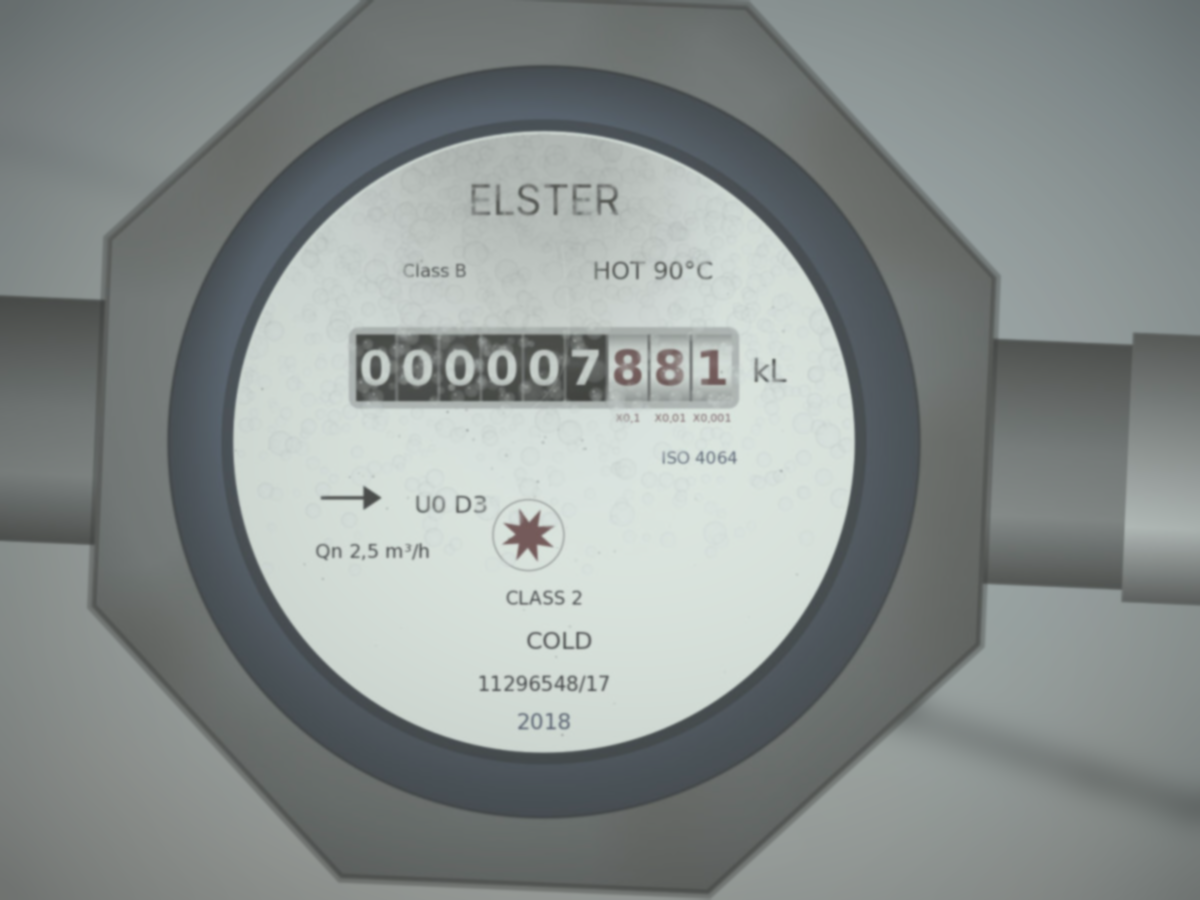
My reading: kL 7.881
